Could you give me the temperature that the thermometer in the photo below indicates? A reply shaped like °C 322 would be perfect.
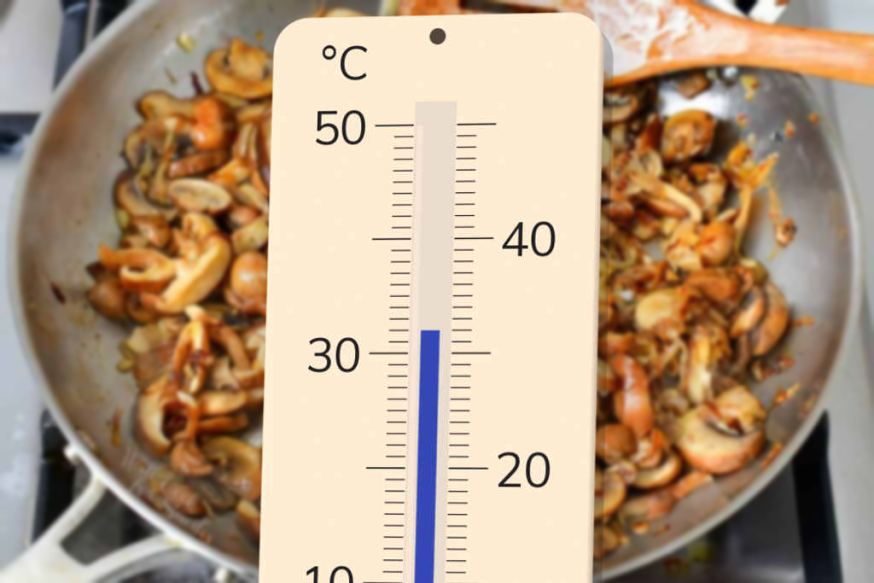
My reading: °C 32
